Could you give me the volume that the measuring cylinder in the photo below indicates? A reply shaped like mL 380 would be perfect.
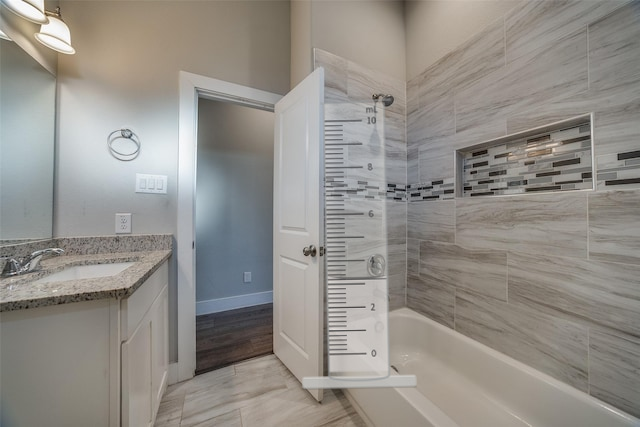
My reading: mL 3.2
